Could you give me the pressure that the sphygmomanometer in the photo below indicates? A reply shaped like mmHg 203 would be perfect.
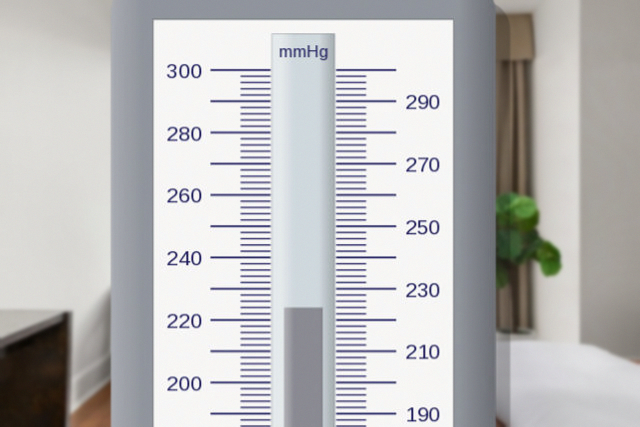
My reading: mmHg 224
